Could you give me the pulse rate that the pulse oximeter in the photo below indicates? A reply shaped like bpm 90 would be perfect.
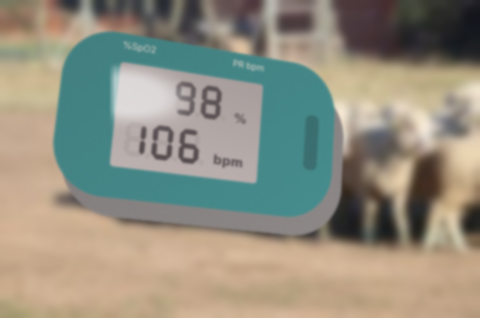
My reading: bpm 106
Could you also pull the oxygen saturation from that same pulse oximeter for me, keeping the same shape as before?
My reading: % 98
